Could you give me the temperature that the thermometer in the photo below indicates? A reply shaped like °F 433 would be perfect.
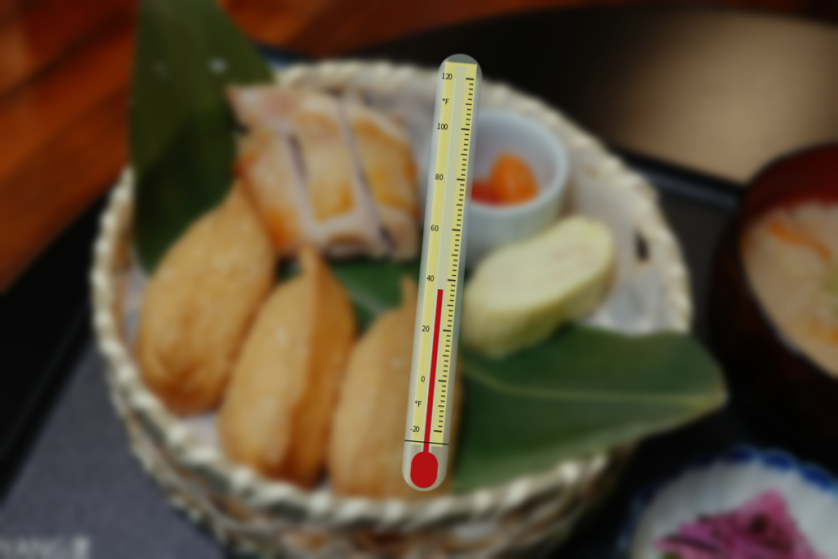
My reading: °F 36
